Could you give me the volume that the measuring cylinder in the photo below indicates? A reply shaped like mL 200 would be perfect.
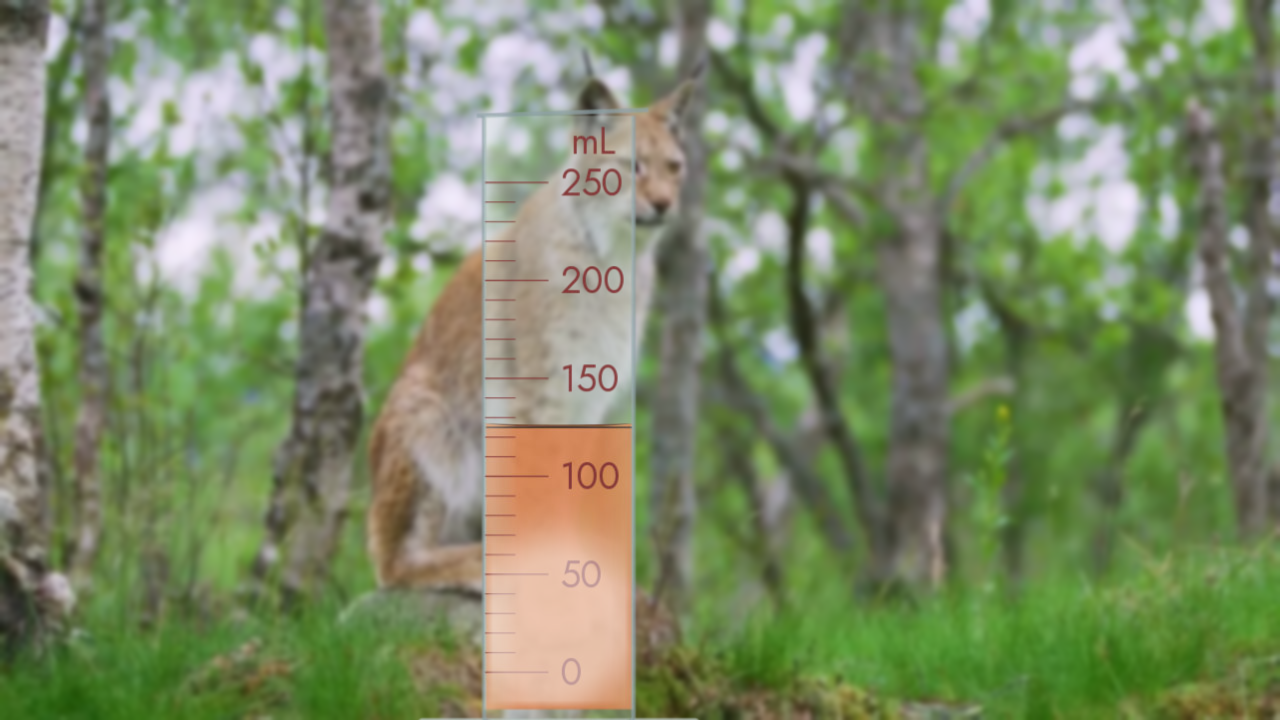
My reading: mL 125
